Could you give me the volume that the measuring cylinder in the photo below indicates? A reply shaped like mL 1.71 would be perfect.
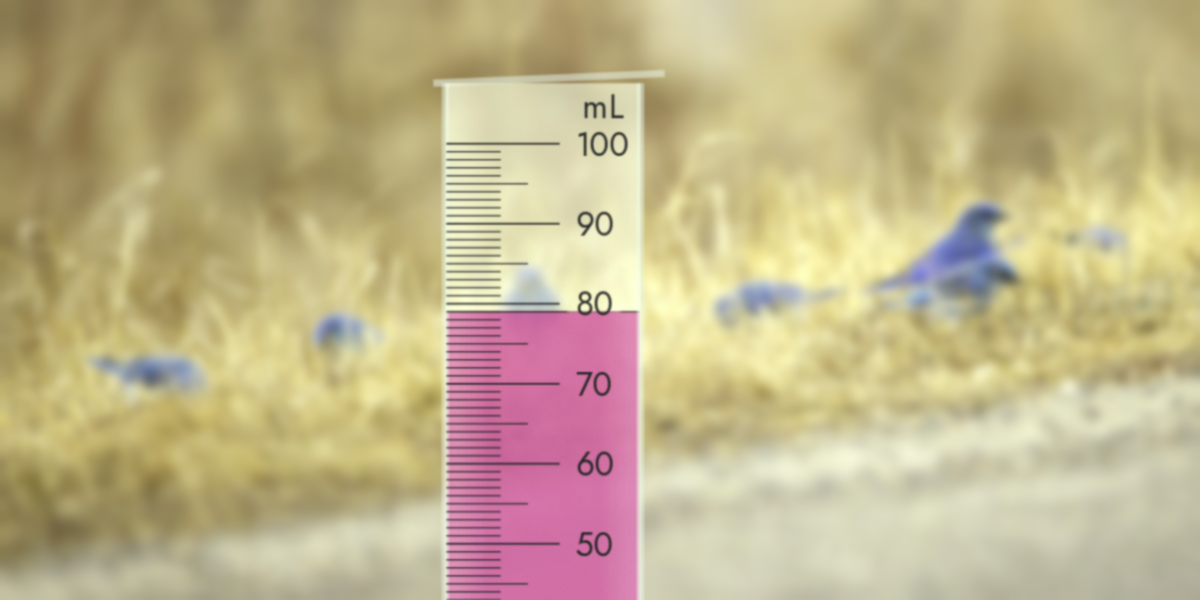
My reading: mL 79
